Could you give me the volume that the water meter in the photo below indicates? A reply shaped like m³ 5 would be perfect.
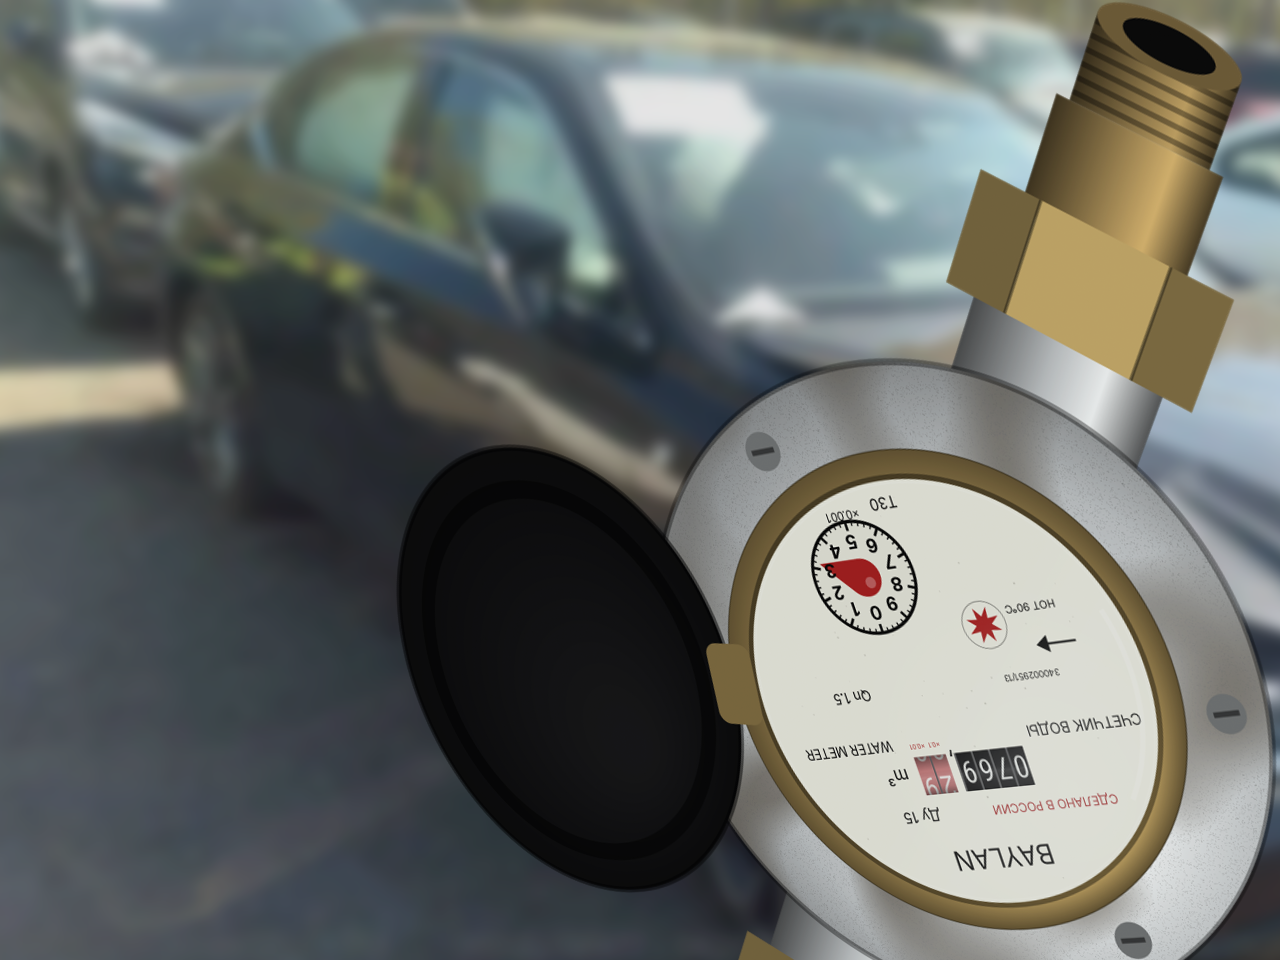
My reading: m³ 769.293
